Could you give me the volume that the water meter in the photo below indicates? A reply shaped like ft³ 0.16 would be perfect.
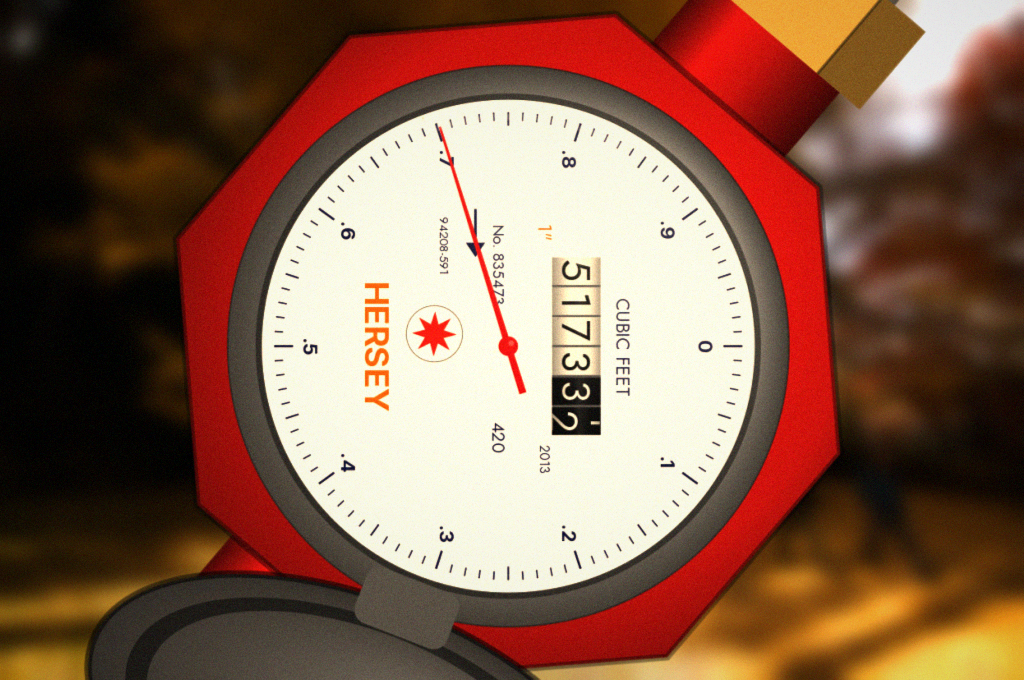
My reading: ft³ 517331.70
